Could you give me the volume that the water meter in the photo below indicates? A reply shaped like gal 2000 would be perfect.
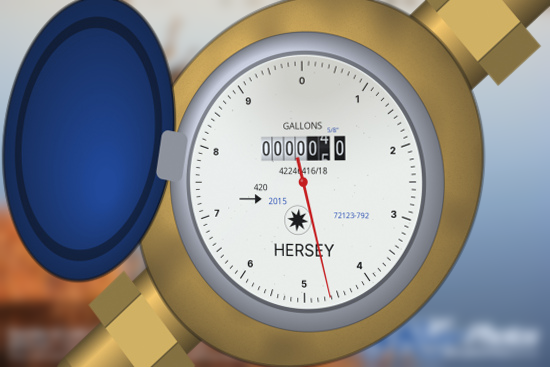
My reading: gal 44.6
